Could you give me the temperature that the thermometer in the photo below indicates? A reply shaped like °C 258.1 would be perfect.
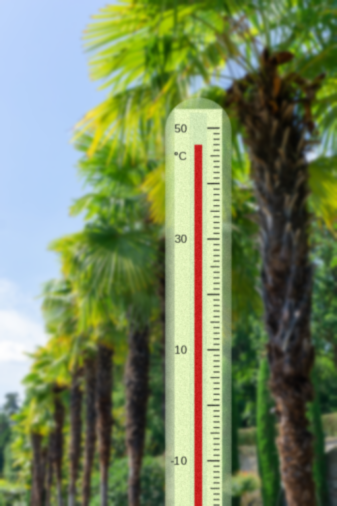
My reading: °C 47
